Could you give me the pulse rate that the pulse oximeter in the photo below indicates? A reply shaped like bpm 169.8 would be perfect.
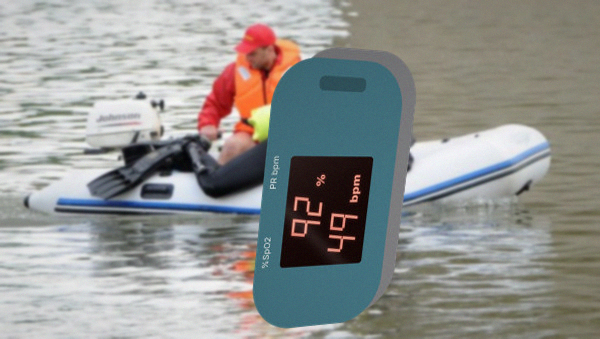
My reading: bpm 49
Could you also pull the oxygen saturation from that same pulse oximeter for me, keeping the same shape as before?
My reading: % 92
